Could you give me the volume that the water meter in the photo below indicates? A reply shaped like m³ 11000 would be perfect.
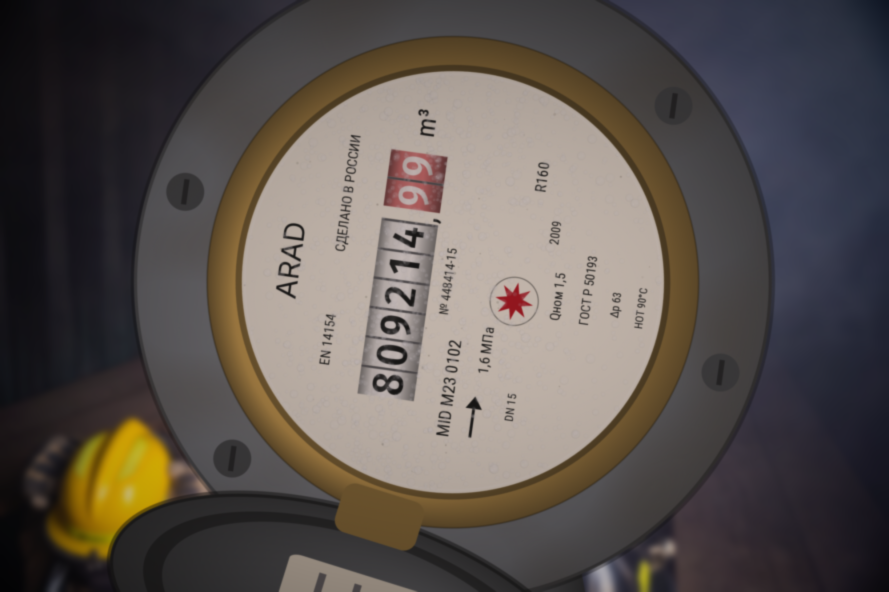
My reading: m³ 809214.99
